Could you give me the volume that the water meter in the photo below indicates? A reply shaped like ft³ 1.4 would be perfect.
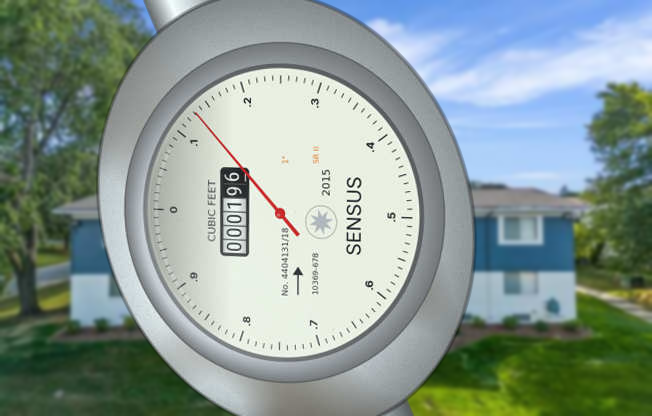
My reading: ft³ 196.13
